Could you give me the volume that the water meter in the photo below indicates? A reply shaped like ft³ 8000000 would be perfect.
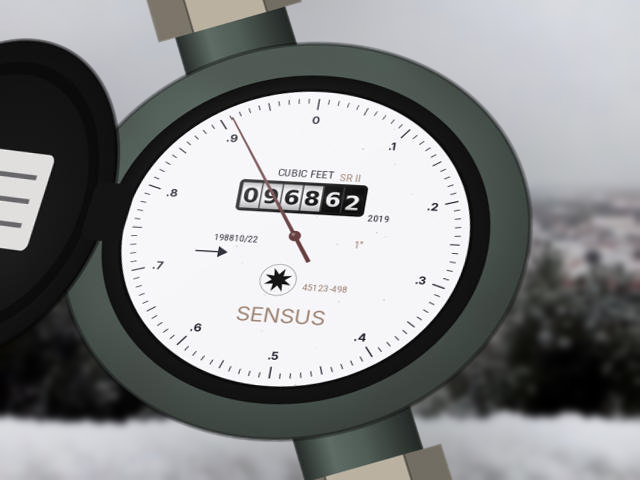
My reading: ft³ 96861.91
